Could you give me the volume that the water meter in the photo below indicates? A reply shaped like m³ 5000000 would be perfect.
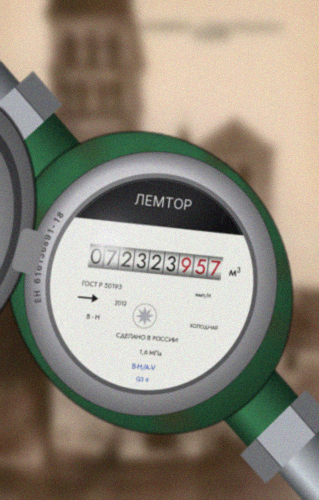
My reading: m³ 72323.957
